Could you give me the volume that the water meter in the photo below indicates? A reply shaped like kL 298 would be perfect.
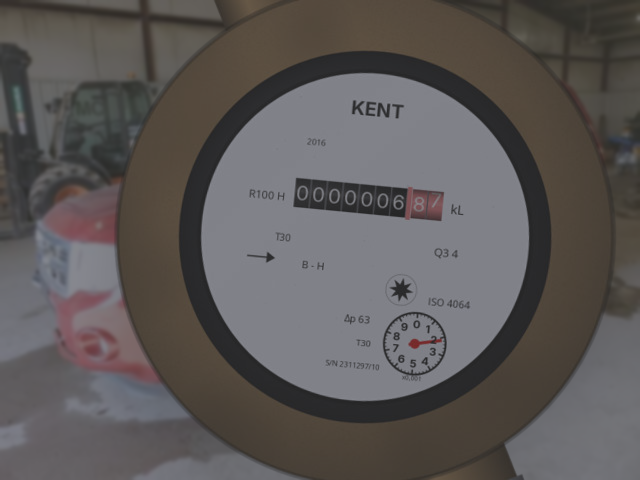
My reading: kL 6.872
